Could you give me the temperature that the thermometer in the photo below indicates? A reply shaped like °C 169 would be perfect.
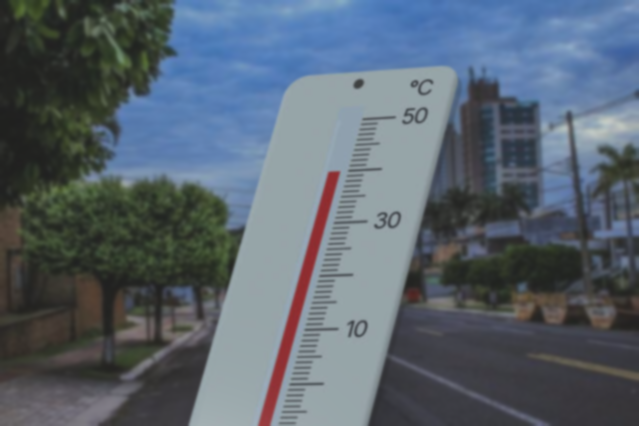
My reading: °C 40
